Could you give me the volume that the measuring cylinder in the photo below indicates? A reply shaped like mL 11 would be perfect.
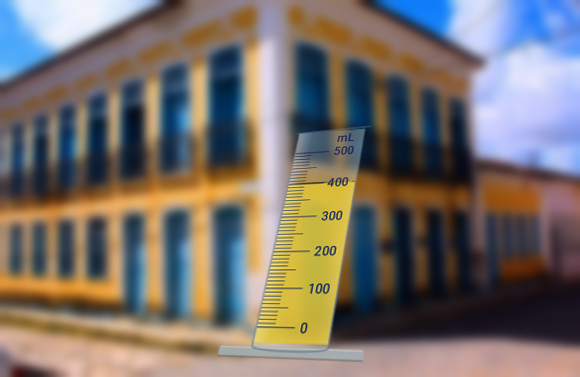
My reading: mL 400
